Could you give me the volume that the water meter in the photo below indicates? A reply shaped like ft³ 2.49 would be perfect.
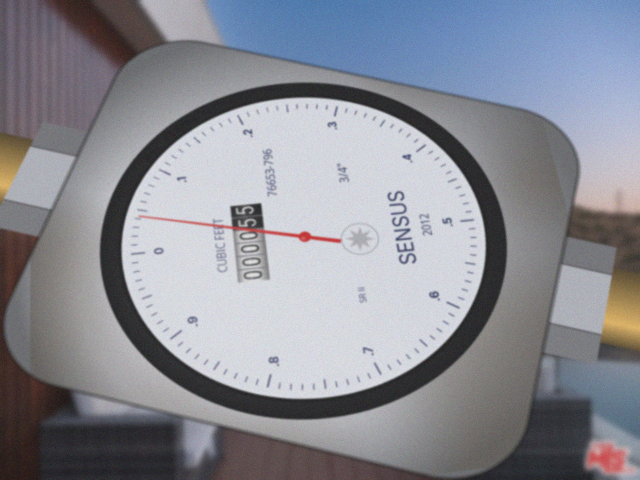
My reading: ft³ 55.04
